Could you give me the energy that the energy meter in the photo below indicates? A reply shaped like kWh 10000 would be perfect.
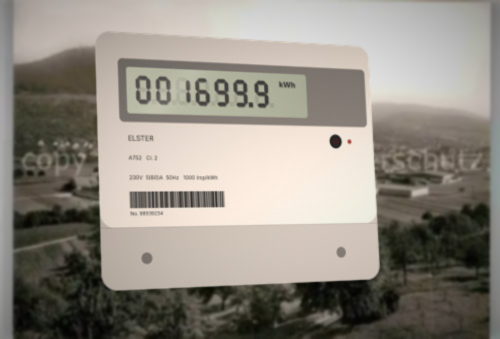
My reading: kWh 1699.9
